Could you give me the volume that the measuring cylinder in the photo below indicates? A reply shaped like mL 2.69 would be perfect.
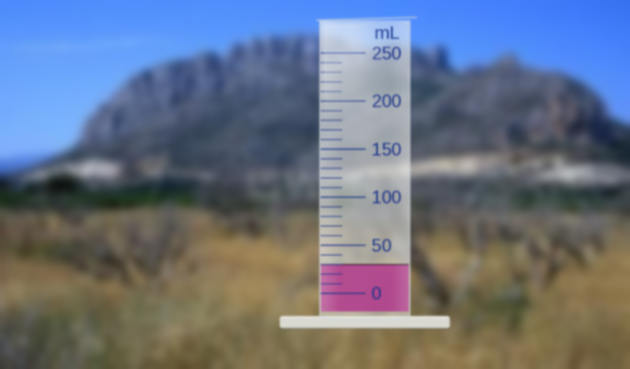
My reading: mL 30
